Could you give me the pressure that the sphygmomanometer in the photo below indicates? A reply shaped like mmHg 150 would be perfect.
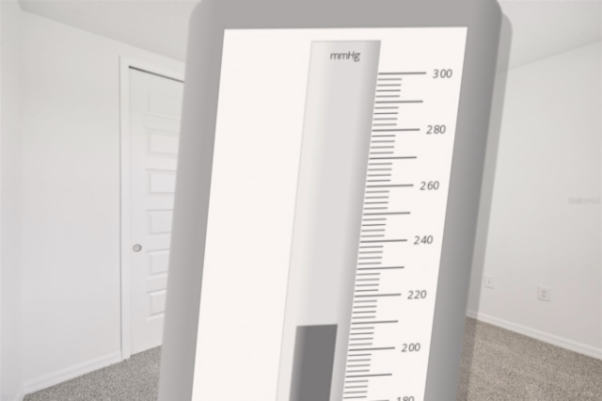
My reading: mmHg 210
